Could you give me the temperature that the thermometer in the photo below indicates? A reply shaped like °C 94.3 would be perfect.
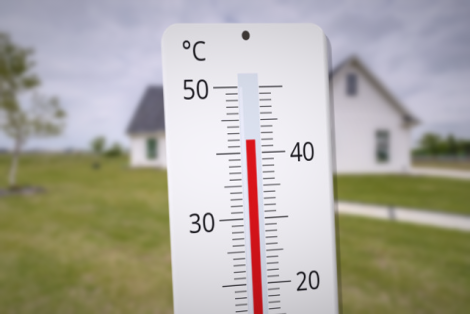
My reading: °C 42
